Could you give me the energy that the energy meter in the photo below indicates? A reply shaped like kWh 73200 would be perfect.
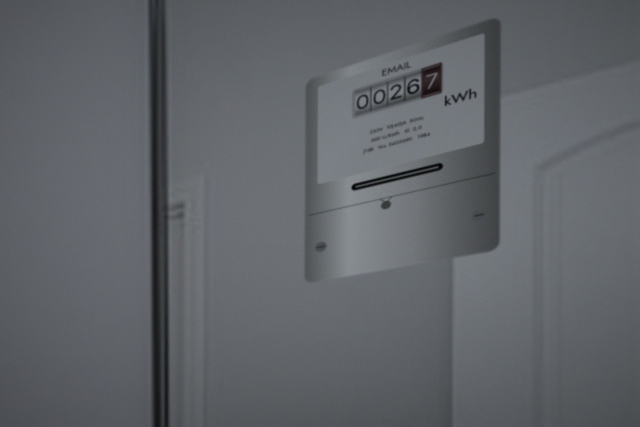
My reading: kWh 26.7
